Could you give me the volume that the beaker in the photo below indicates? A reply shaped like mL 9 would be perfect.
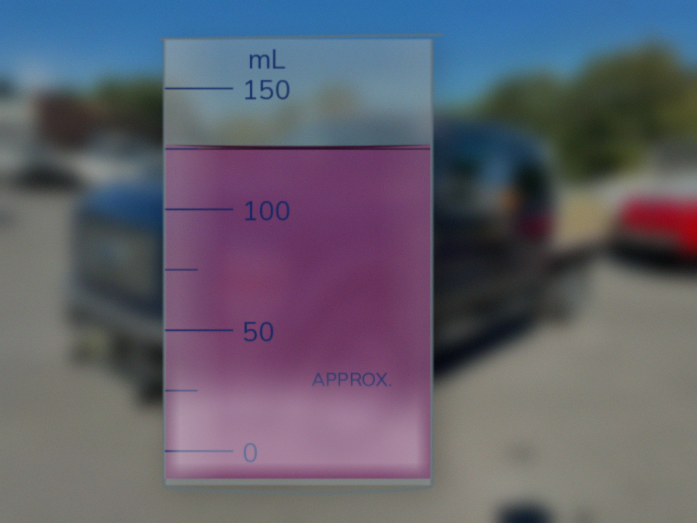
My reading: mL 125
